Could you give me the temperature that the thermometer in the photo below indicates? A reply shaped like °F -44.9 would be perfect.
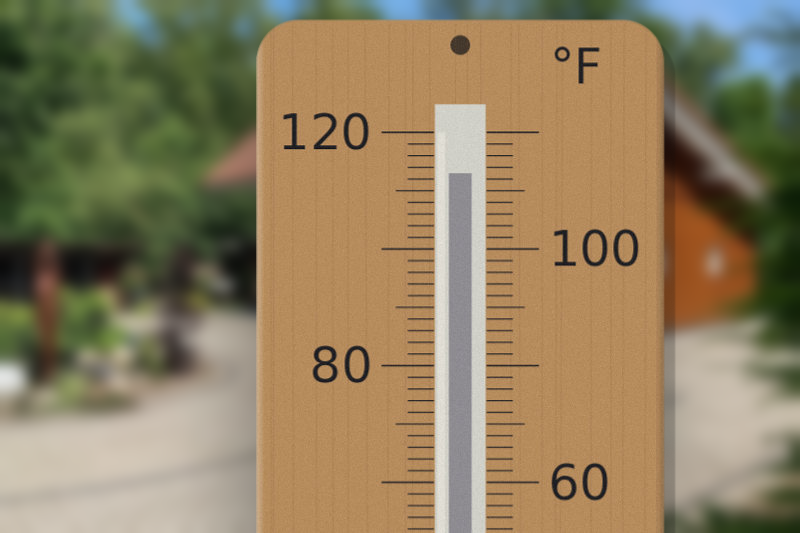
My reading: °F 113
